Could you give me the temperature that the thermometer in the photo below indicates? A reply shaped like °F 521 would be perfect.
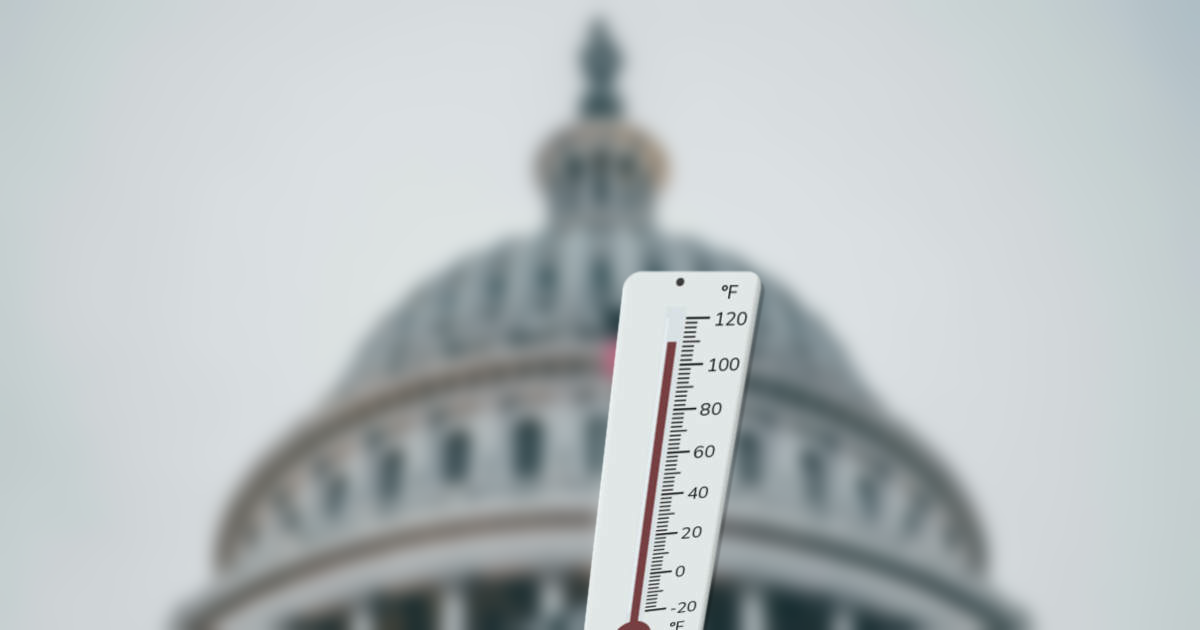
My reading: °F 110
